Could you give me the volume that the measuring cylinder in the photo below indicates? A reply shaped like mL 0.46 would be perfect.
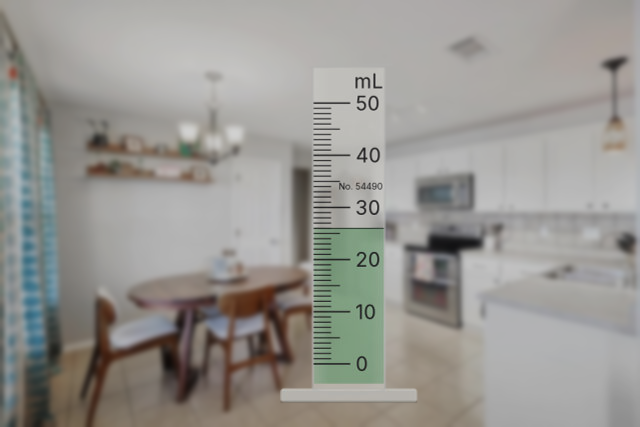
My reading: mL 26
